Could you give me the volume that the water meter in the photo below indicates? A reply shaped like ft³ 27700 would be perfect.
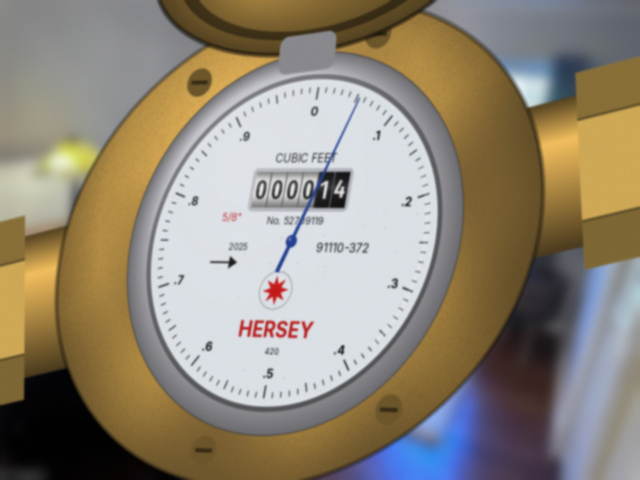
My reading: ft³ 14.05
